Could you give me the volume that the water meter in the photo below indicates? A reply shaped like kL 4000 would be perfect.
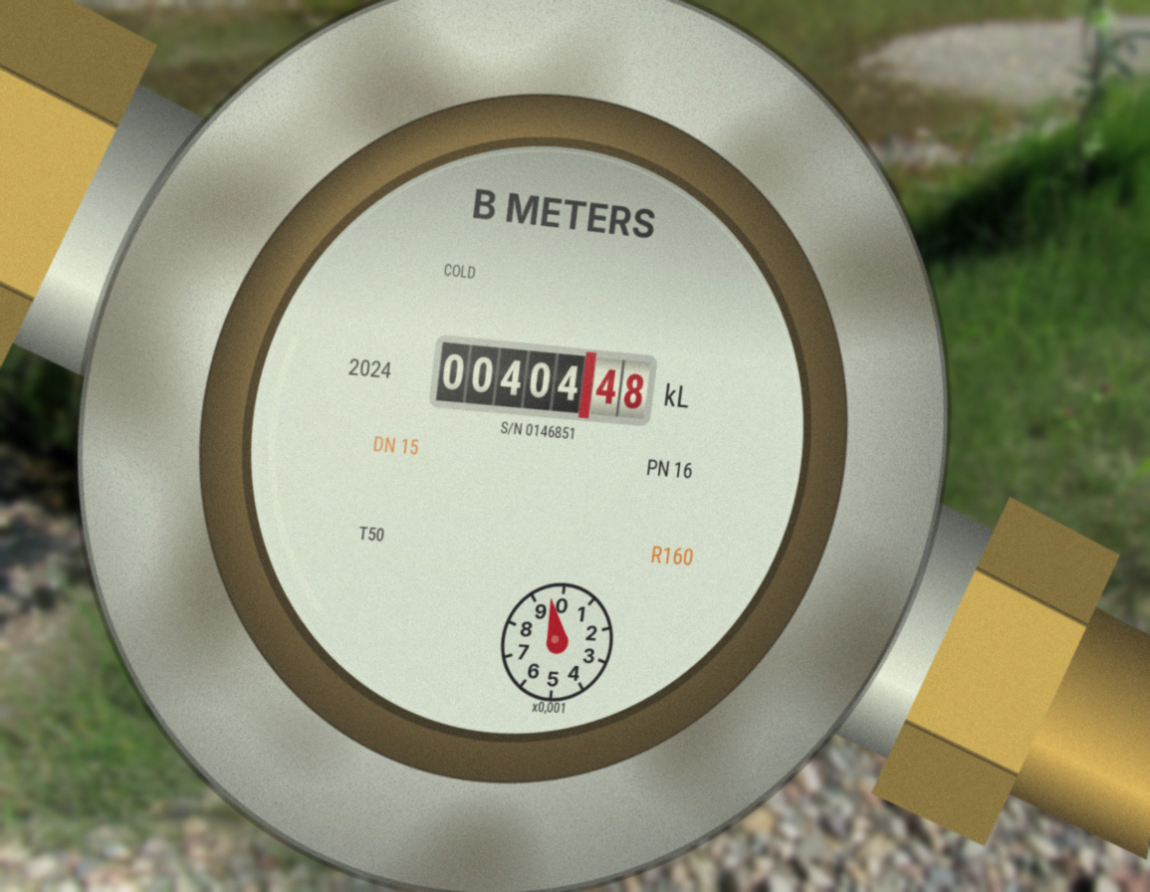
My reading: kL 404.479
